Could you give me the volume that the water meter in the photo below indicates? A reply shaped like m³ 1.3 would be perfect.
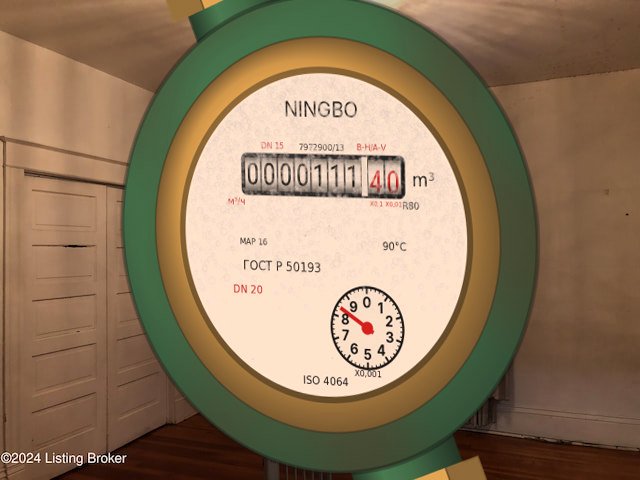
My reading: m³ 111.398
